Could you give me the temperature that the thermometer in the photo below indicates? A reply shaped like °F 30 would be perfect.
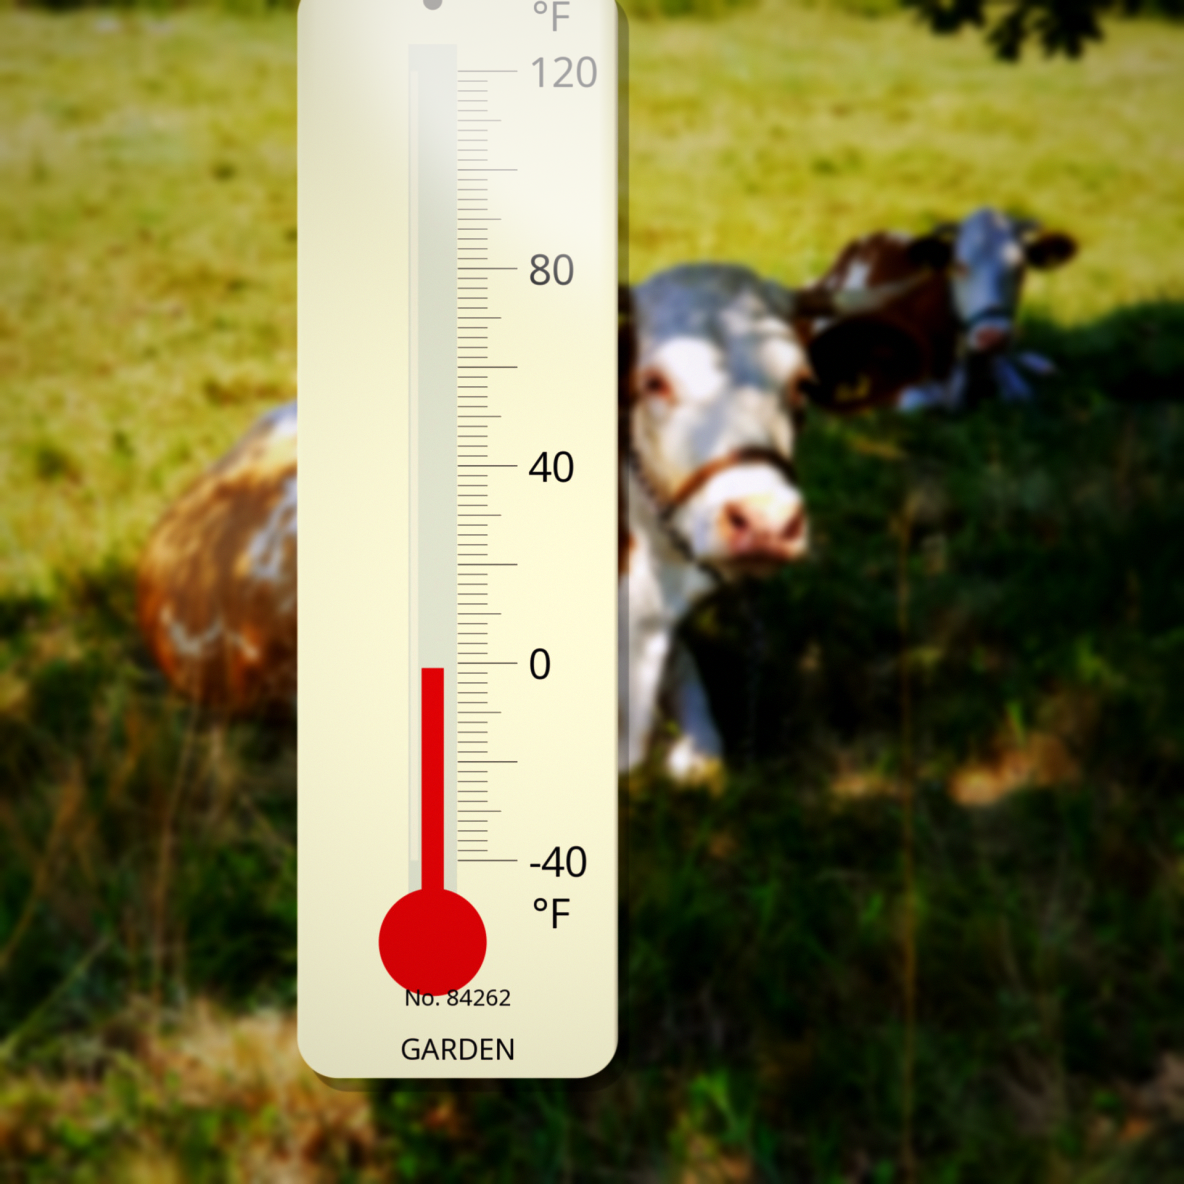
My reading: °F -1
